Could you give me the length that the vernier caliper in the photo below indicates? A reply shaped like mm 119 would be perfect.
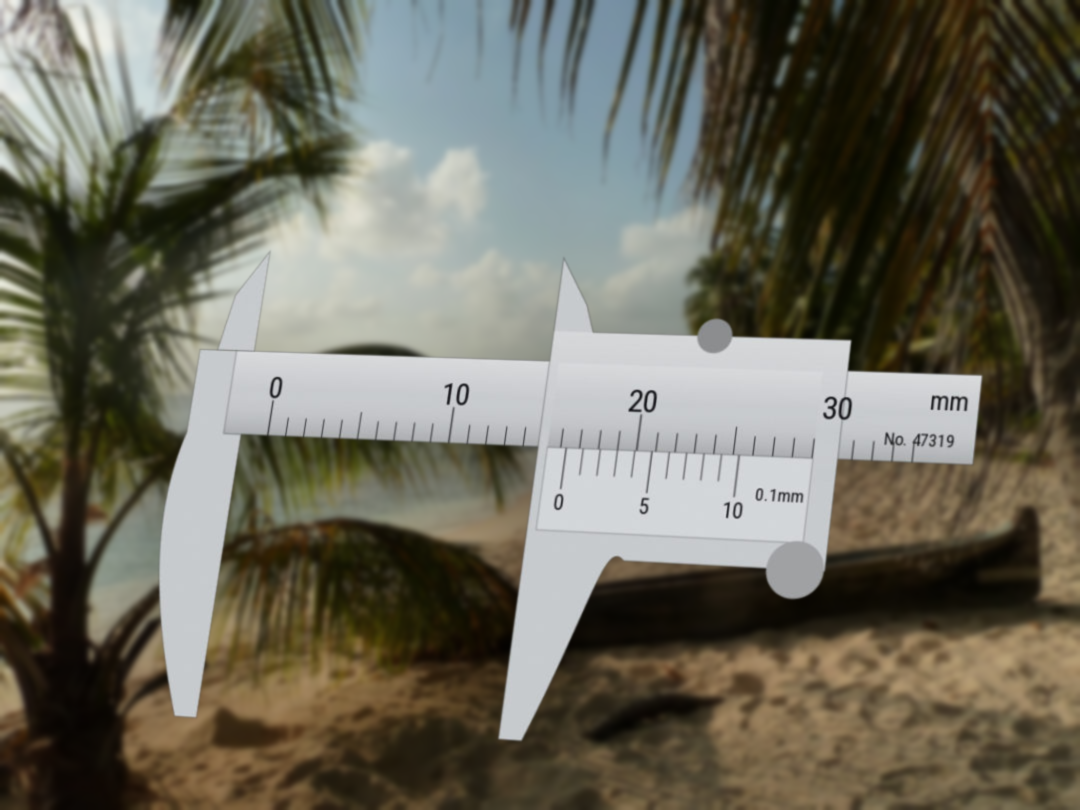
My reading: mm 16.3
